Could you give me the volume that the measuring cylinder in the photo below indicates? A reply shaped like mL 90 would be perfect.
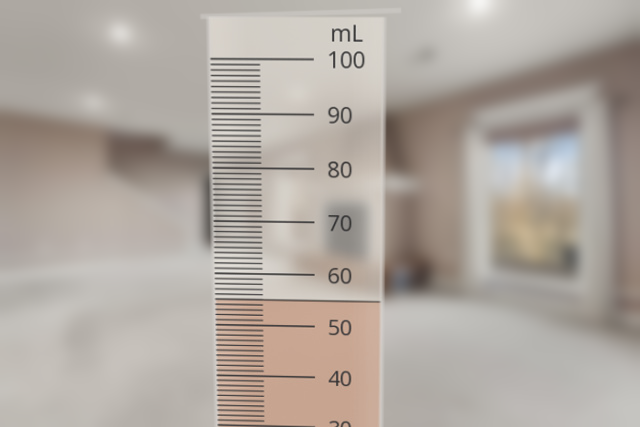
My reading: mL 55
